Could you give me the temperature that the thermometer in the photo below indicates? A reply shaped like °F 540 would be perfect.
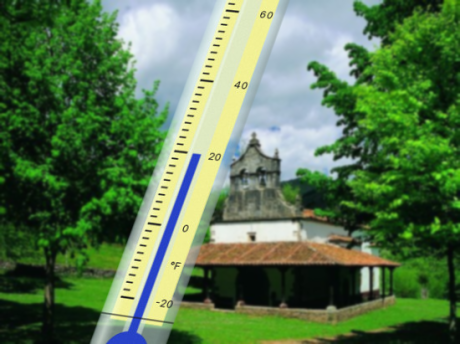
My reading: °F 20
